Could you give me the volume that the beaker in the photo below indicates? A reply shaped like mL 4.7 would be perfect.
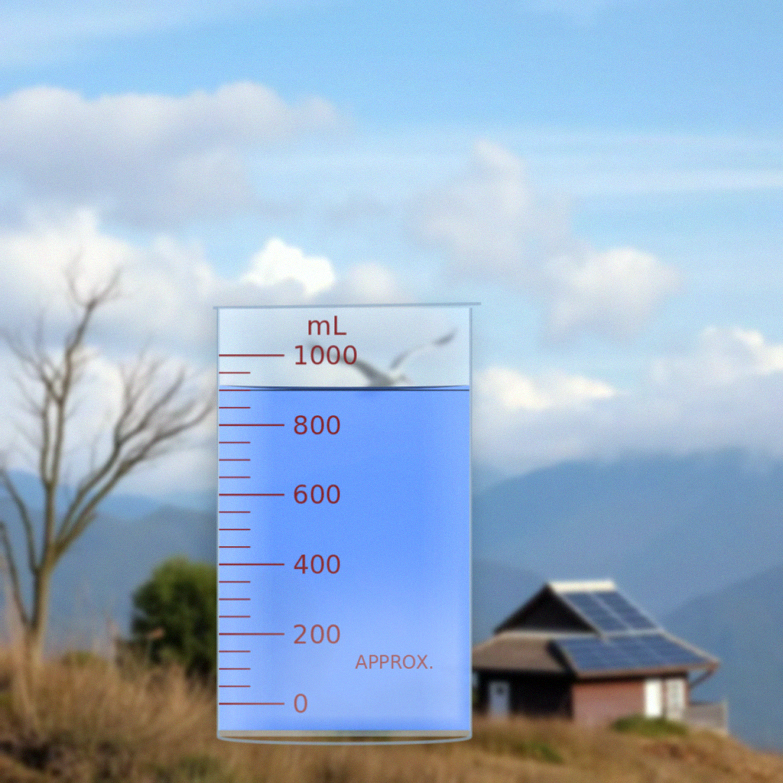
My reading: mL 900
